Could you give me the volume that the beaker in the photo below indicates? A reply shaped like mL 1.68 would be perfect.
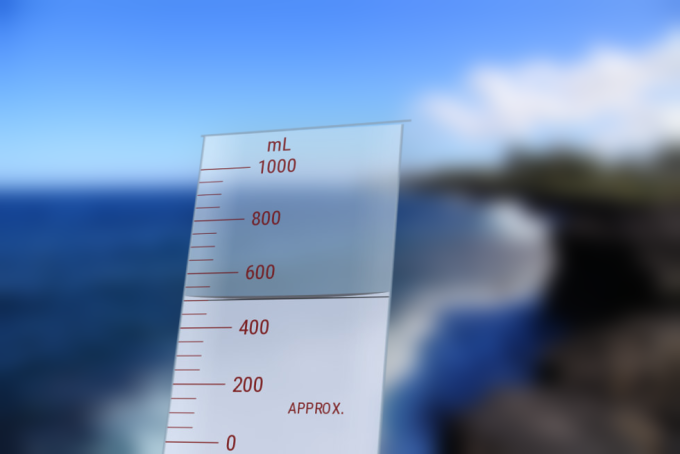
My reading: mL 500
